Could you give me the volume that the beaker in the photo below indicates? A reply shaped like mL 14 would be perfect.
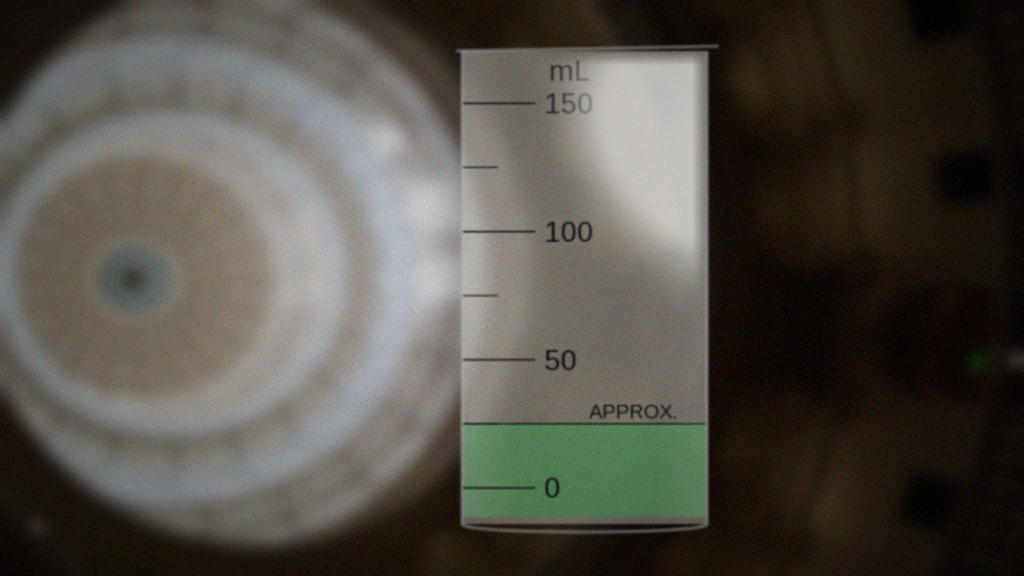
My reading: mL 25
